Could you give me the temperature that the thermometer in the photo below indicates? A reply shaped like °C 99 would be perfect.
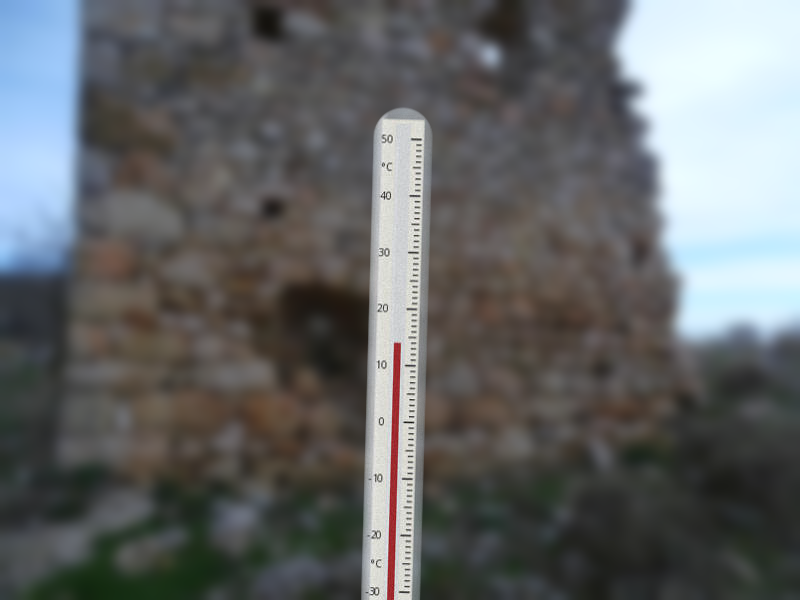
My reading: °C 14
